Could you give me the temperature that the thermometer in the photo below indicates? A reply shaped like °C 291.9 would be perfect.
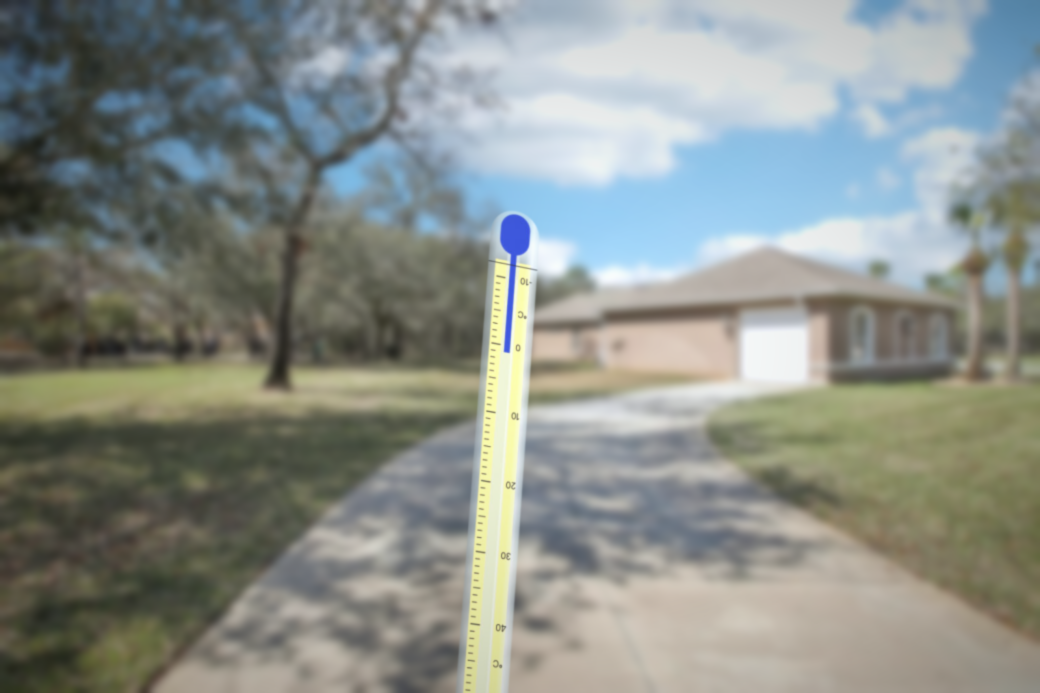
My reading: °C 1
